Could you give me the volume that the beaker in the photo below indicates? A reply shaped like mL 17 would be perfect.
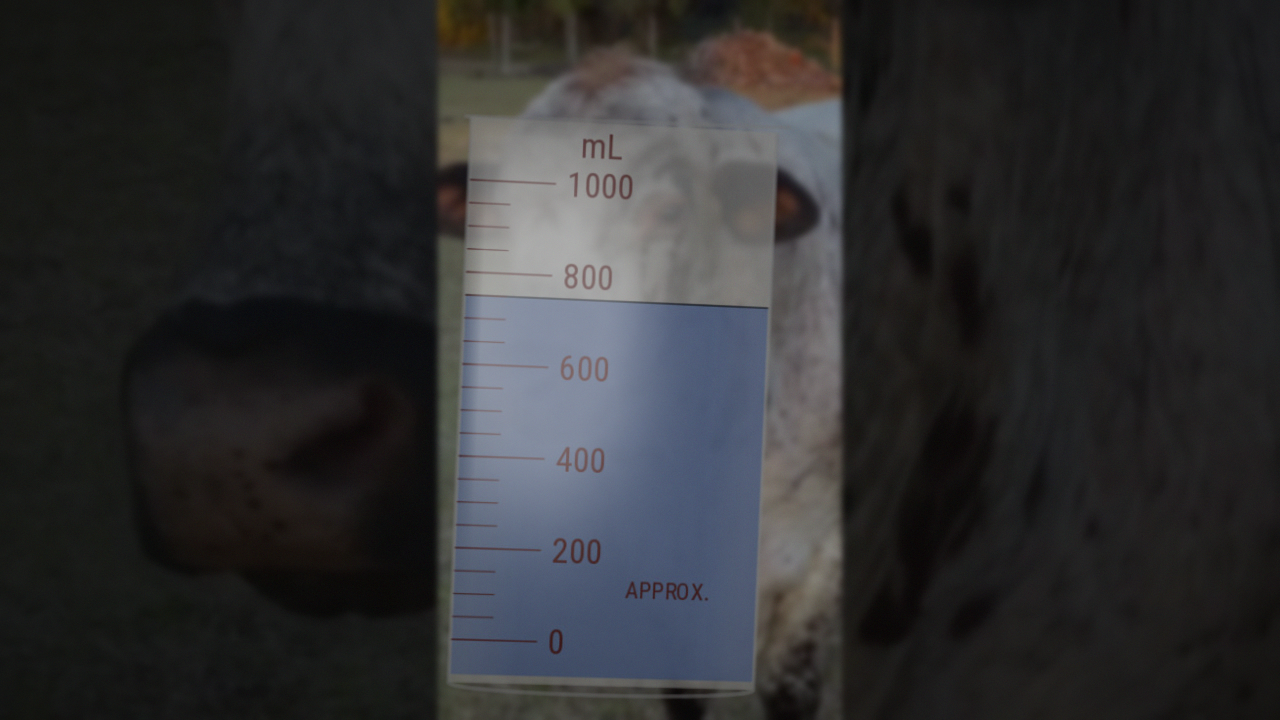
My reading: mL 750
